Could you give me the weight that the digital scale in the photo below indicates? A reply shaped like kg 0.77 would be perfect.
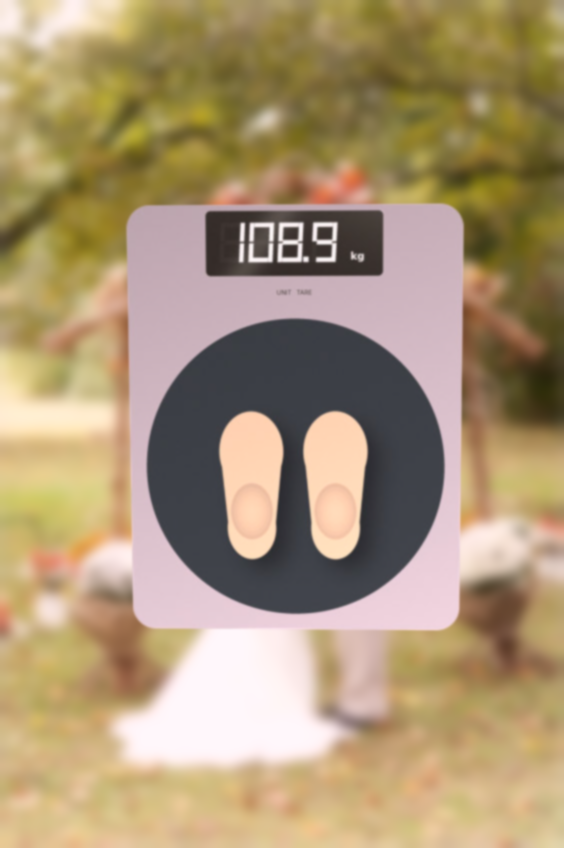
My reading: kg 108.9
